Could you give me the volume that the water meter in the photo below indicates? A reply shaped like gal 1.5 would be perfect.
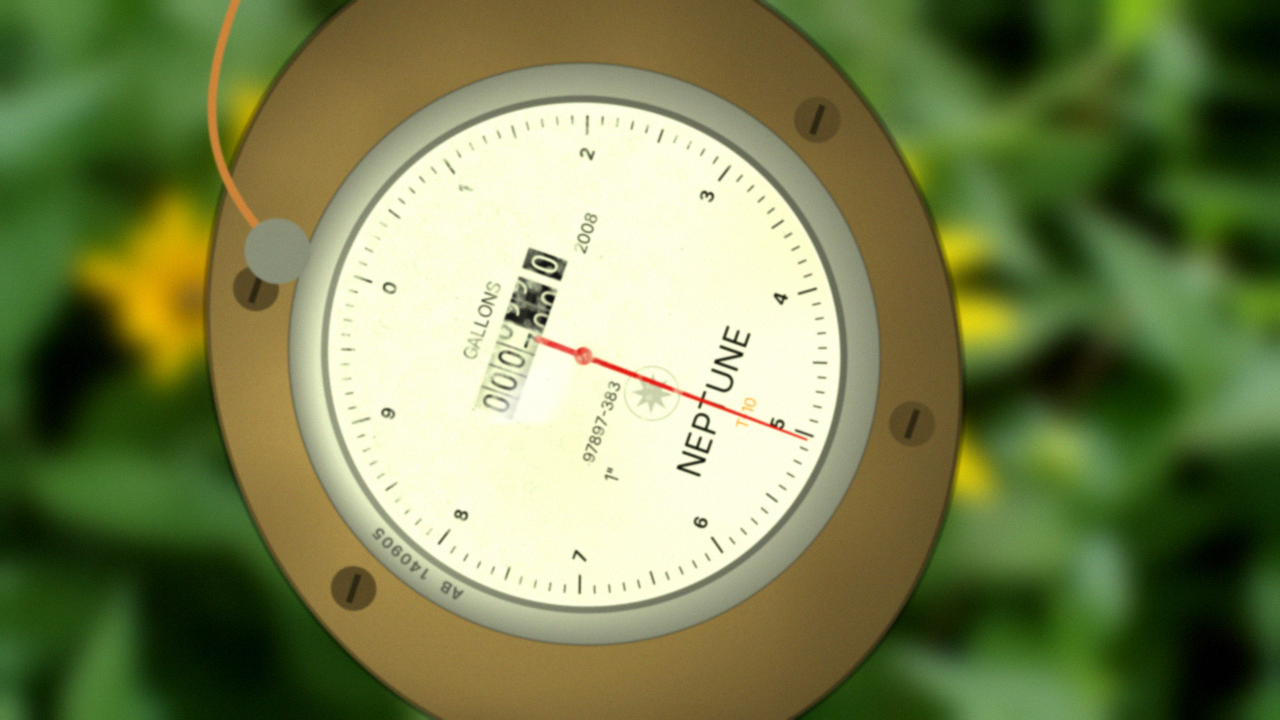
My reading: gal 6995.0
